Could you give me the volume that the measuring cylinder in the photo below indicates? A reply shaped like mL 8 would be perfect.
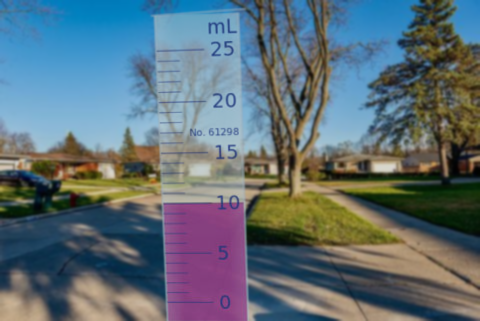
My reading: mL 10
